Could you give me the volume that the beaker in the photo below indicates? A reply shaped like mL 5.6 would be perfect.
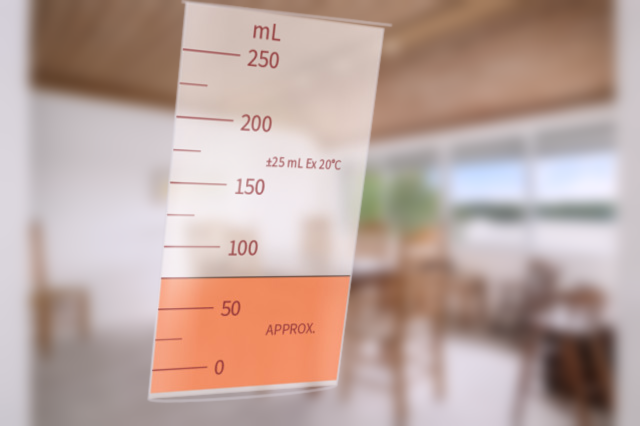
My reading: mL 75
